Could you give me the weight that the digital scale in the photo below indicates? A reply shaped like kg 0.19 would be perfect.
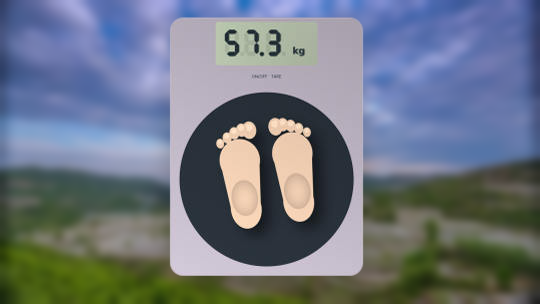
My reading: kg 57.3
